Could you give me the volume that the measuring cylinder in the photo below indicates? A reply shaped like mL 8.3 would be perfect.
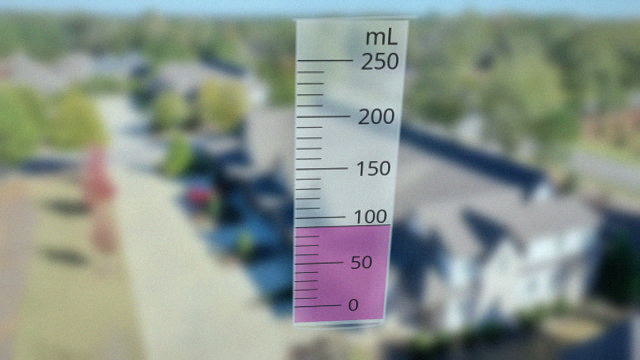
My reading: mL 90
